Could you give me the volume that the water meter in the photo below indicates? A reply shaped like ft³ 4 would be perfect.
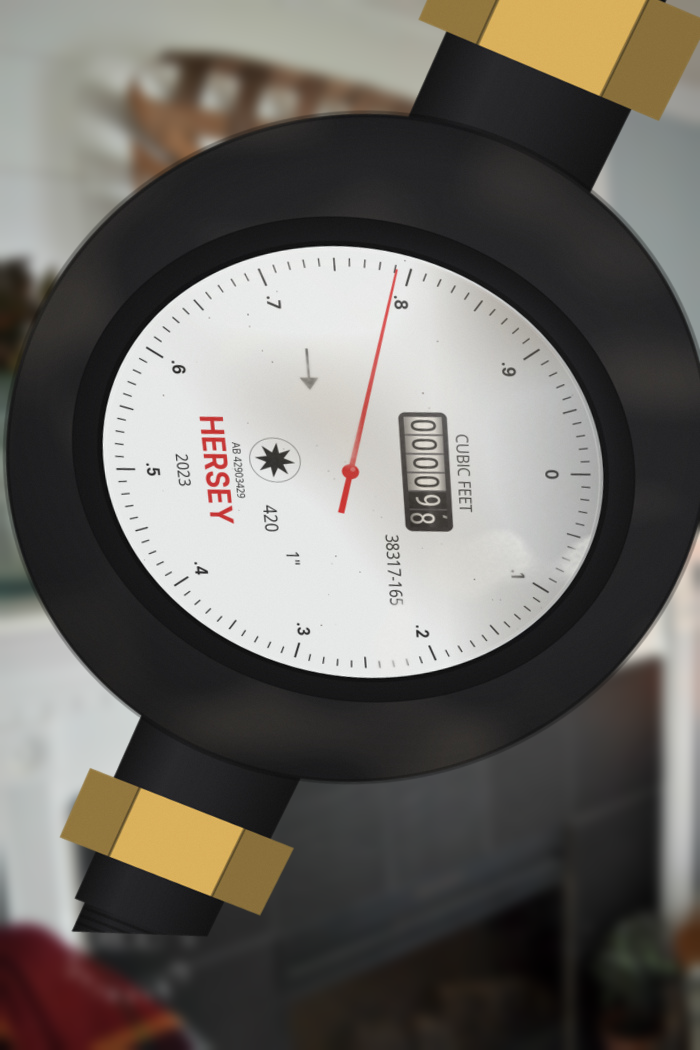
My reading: ft³ 97.79
